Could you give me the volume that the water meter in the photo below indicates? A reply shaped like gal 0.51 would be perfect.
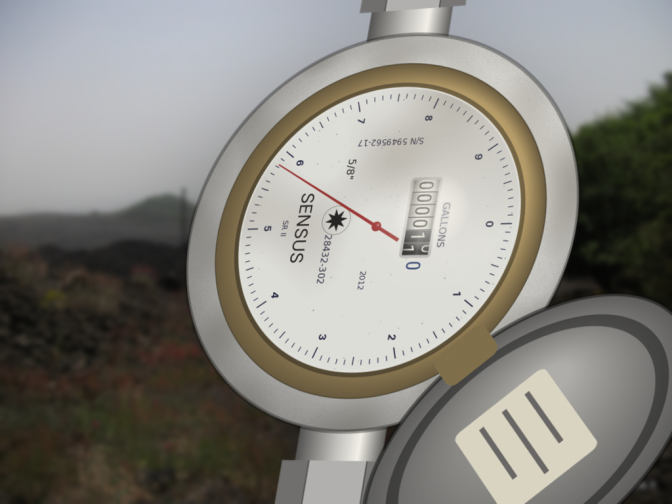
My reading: gal 105.8
